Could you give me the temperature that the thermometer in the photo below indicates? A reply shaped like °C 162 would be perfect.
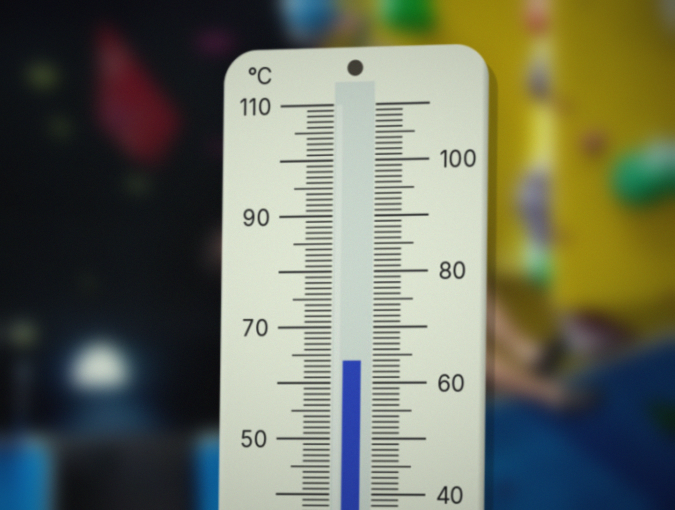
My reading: °C 64
